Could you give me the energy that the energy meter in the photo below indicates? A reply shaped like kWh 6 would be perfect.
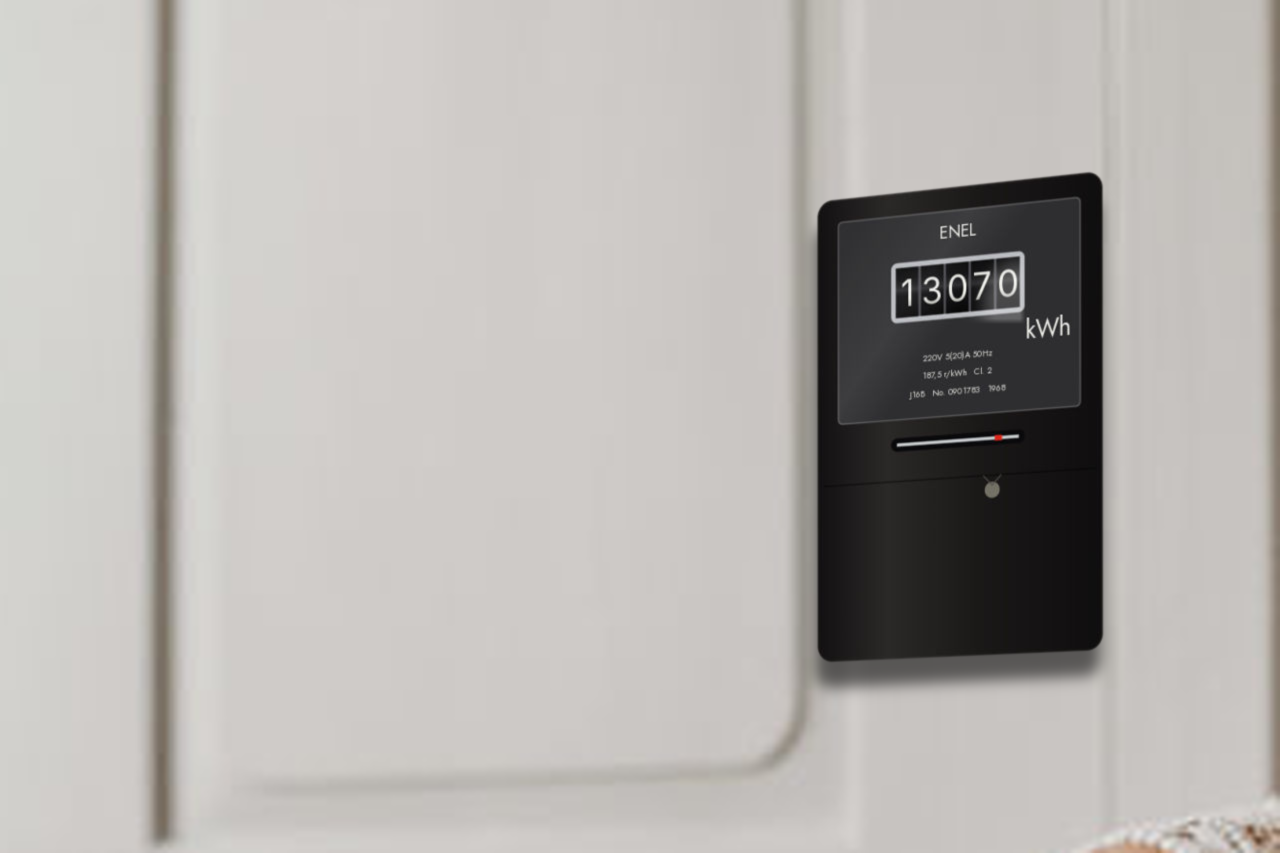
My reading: kWh 13070
